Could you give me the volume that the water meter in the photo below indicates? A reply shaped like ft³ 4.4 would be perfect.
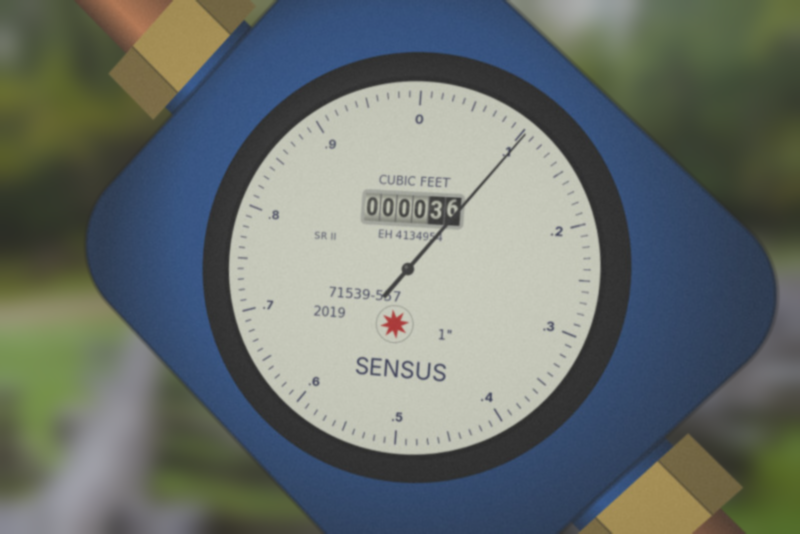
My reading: ft³ 36.10
